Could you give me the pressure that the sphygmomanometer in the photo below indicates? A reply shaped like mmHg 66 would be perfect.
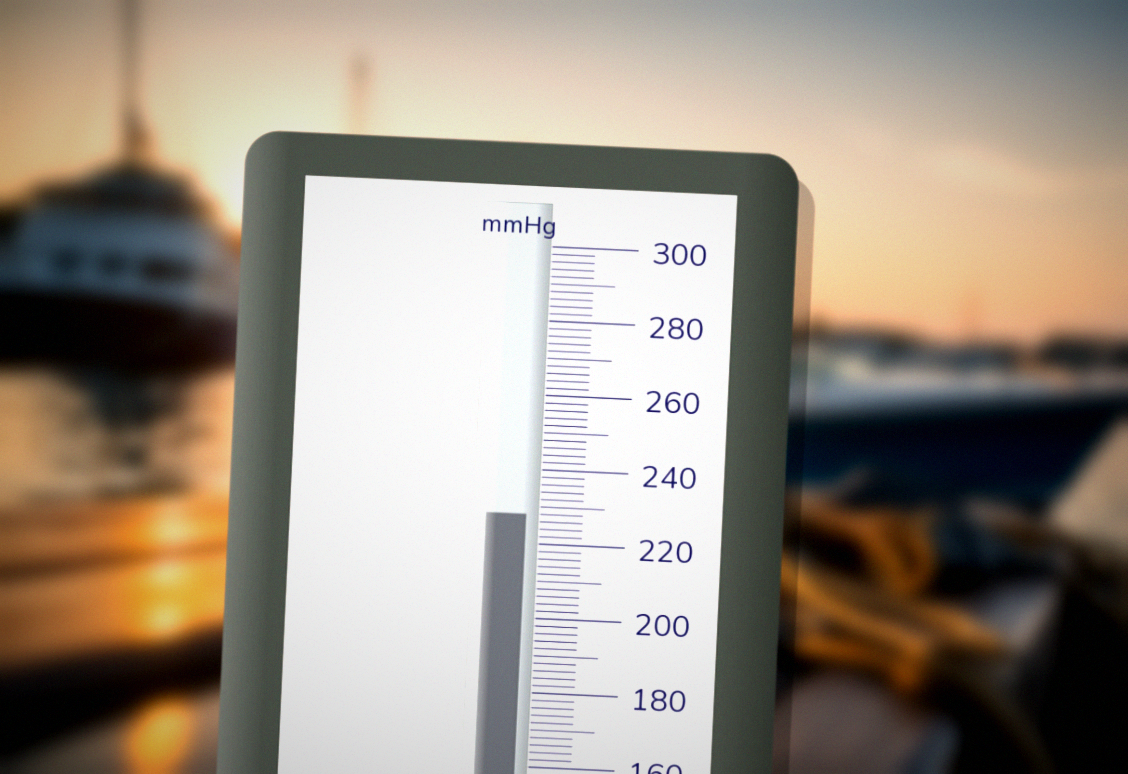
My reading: mmHg 228
